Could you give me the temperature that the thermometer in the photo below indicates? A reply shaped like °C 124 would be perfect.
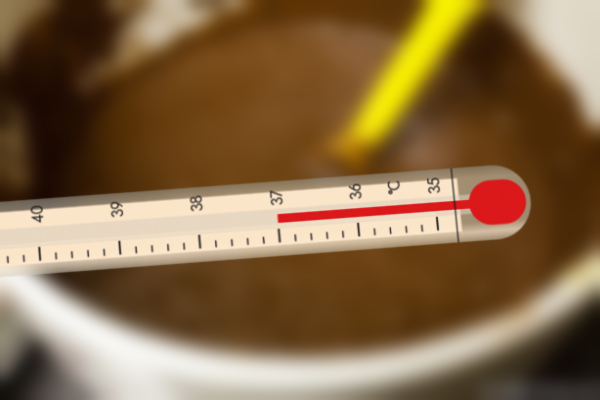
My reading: °C 37
